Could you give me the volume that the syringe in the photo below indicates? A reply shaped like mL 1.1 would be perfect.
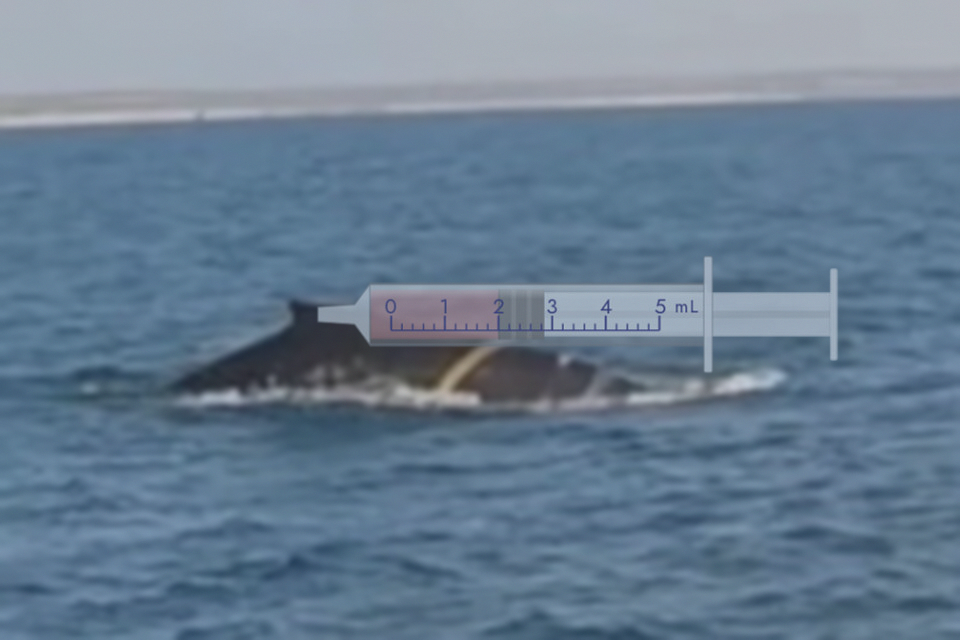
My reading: mL 2
